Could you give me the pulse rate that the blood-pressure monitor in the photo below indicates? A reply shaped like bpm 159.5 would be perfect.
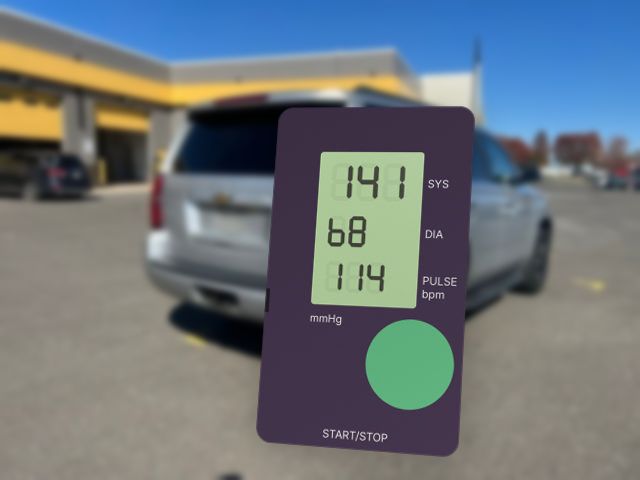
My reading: bpm 114
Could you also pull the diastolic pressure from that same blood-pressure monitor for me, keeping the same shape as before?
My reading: mmHg 68
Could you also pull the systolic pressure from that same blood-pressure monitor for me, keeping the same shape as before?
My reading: mmHg 141
